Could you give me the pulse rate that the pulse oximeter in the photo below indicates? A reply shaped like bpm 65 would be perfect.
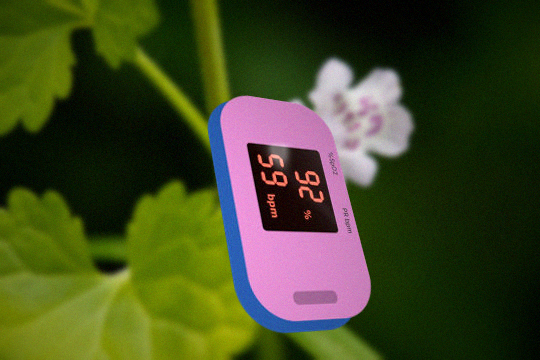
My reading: bpm 59
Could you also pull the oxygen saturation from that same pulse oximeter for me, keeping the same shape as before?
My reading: % 92
